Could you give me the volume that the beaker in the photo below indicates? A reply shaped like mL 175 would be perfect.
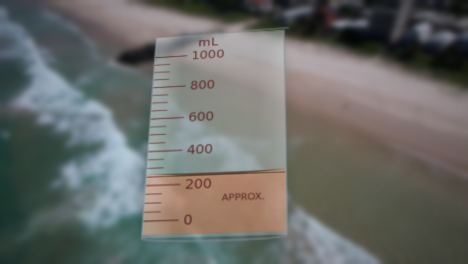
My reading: mL 250
